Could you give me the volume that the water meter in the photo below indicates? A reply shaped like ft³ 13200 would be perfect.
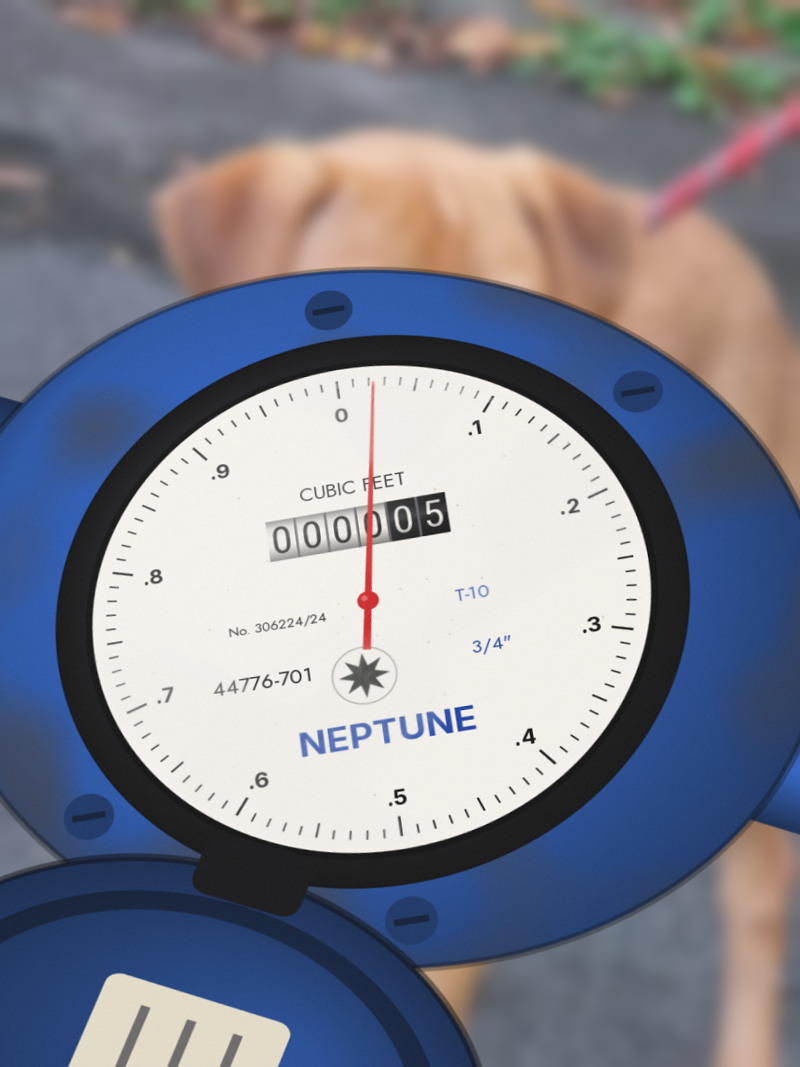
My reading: ft³ 5.02
